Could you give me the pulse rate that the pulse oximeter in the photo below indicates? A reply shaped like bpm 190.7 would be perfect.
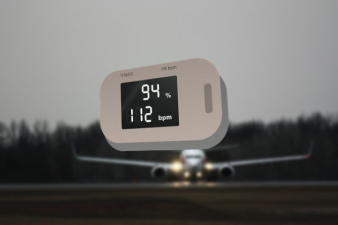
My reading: bpm 112
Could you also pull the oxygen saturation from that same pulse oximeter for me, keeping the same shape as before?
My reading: % 94
